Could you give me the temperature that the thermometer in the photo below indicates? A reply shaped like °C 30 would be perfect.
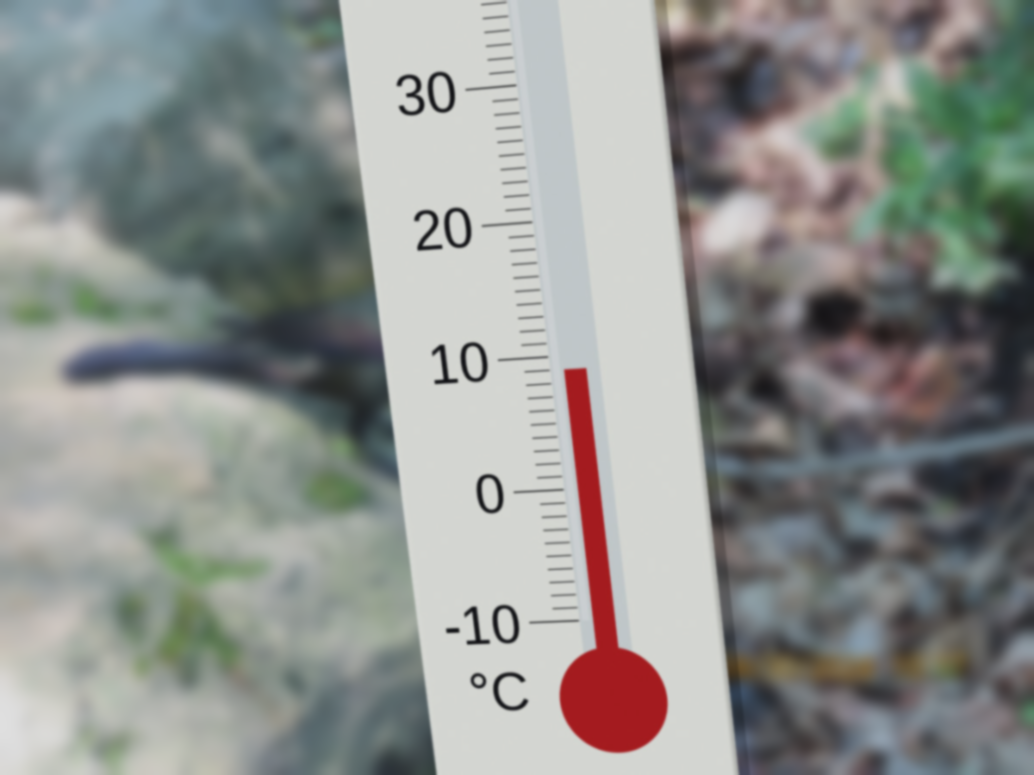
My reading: °C 9
